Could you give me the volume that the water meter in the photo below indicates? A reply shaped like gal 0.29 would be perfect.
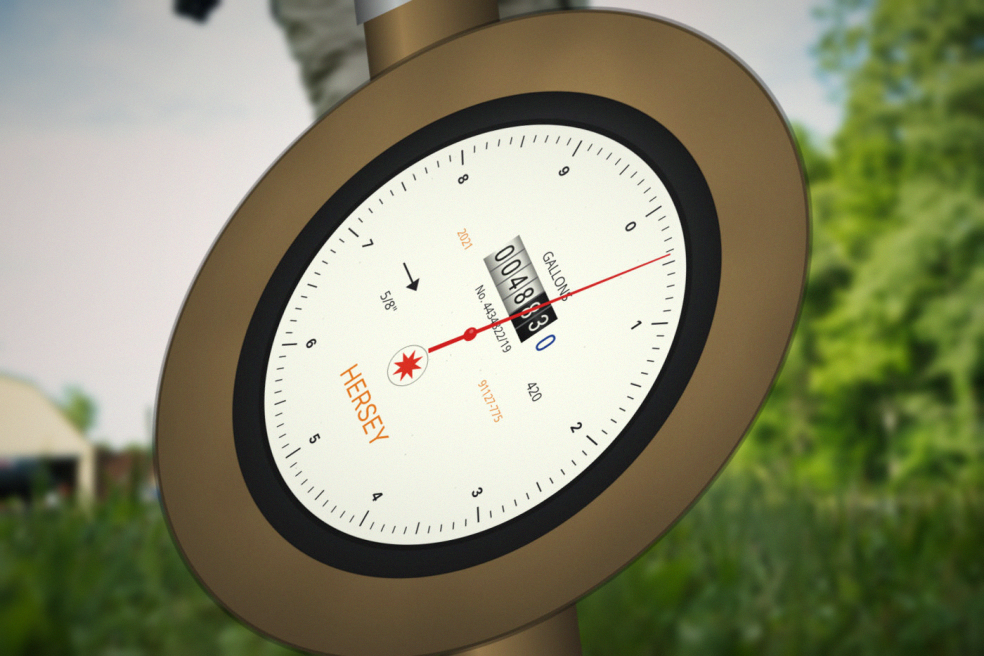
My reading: gal 48830.4
